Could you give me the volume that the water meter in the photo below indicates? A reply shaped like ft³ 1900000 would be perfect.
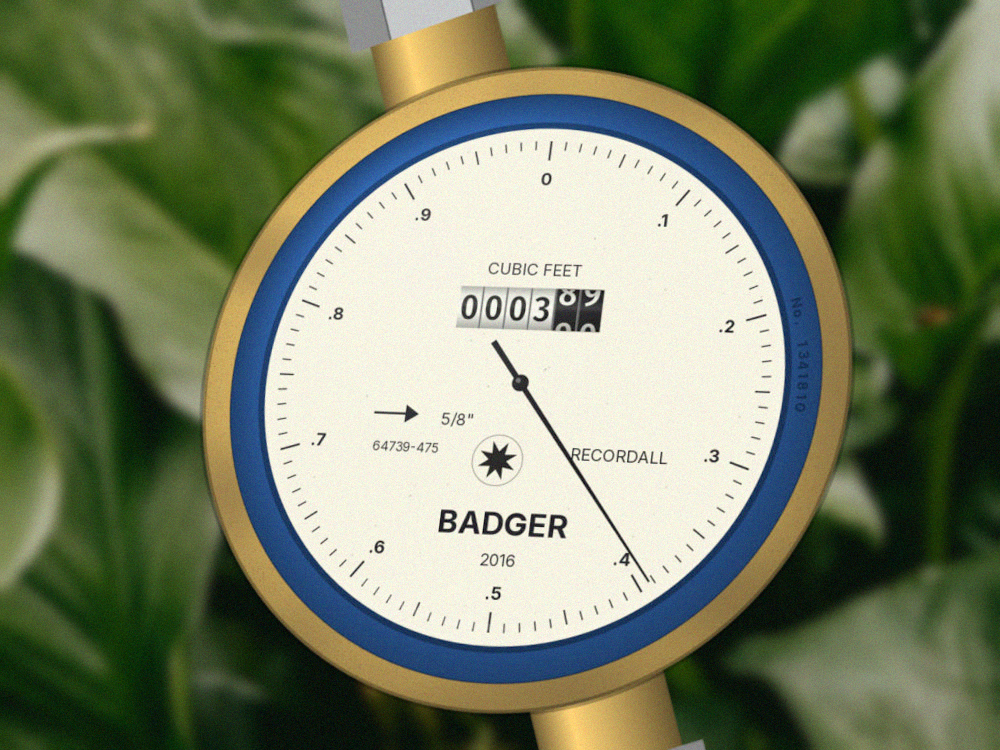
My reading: ft³ 389.39
